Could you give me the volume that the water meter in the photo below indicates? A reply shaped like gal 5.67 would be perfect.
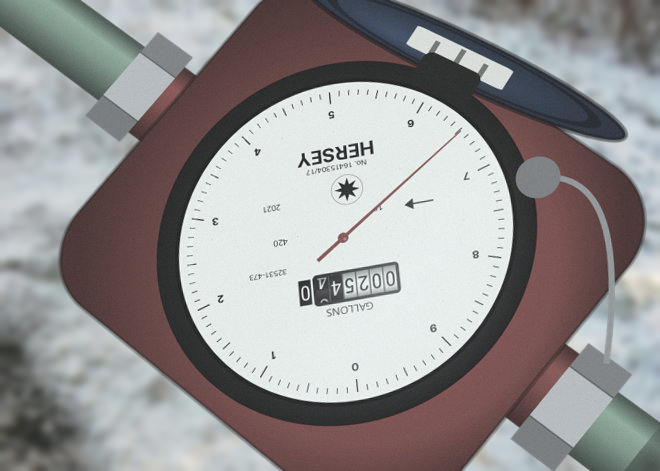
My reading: gal 25436.5
